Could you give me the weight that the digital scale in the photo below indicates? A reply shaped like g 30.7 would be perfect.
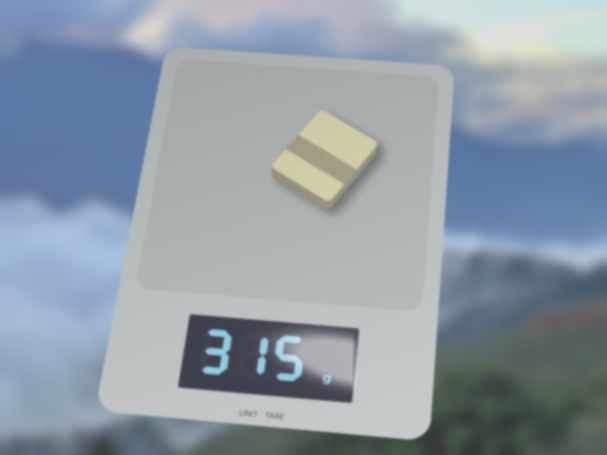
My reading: g 315
